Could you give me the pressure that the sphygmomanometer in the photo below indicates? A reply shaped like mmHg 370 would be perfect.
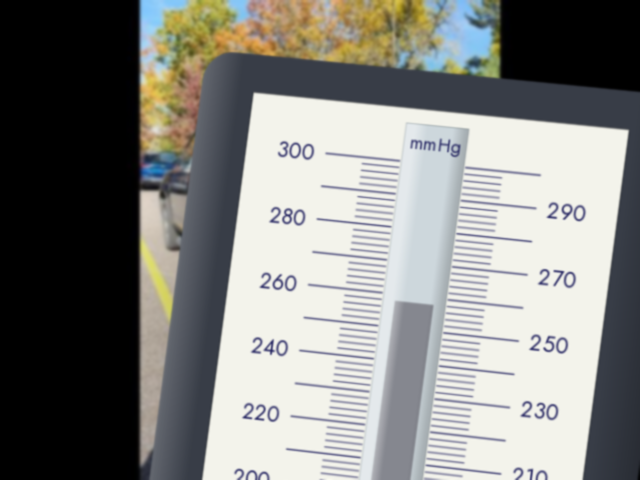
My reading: mmHg 258
